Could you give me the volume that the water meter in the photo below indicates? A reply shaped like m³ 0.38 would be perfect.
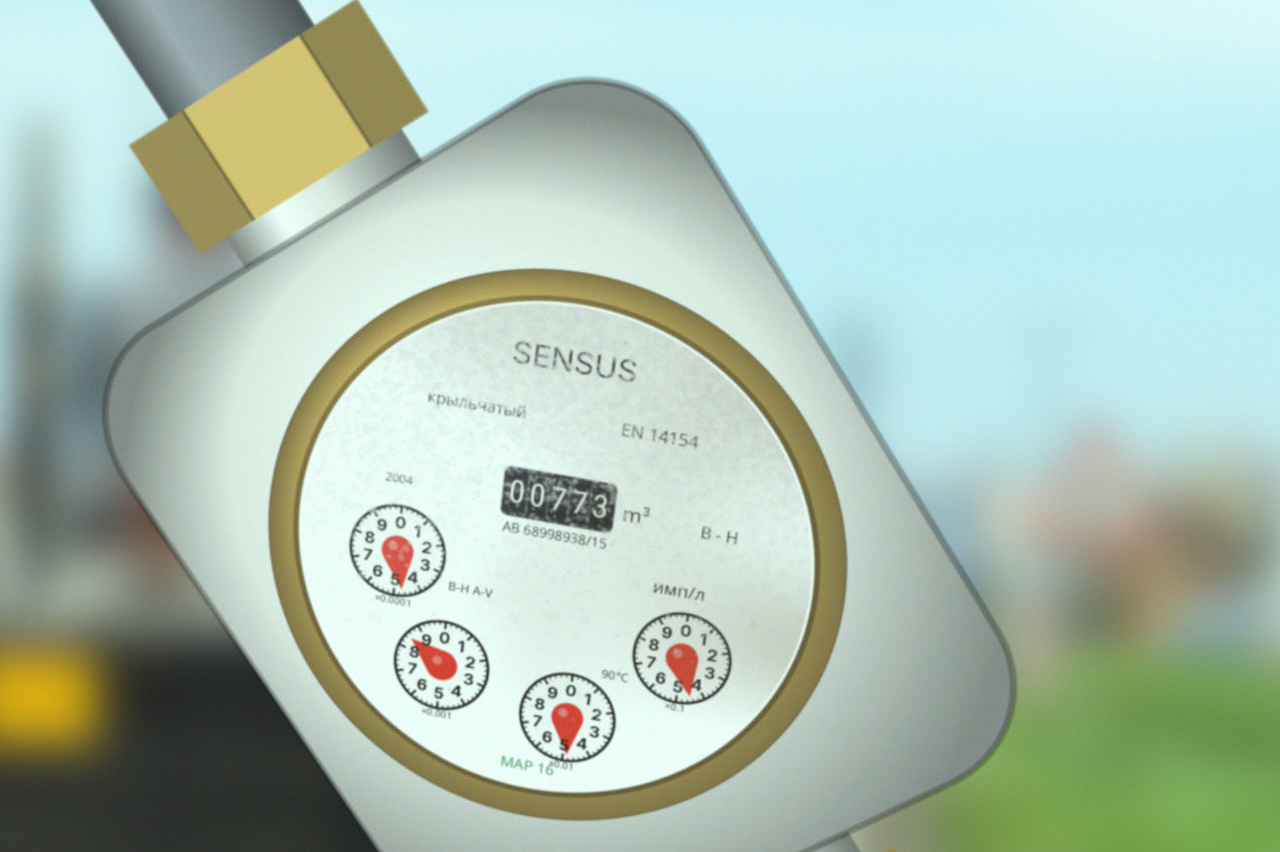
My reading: m³ 773.4484
